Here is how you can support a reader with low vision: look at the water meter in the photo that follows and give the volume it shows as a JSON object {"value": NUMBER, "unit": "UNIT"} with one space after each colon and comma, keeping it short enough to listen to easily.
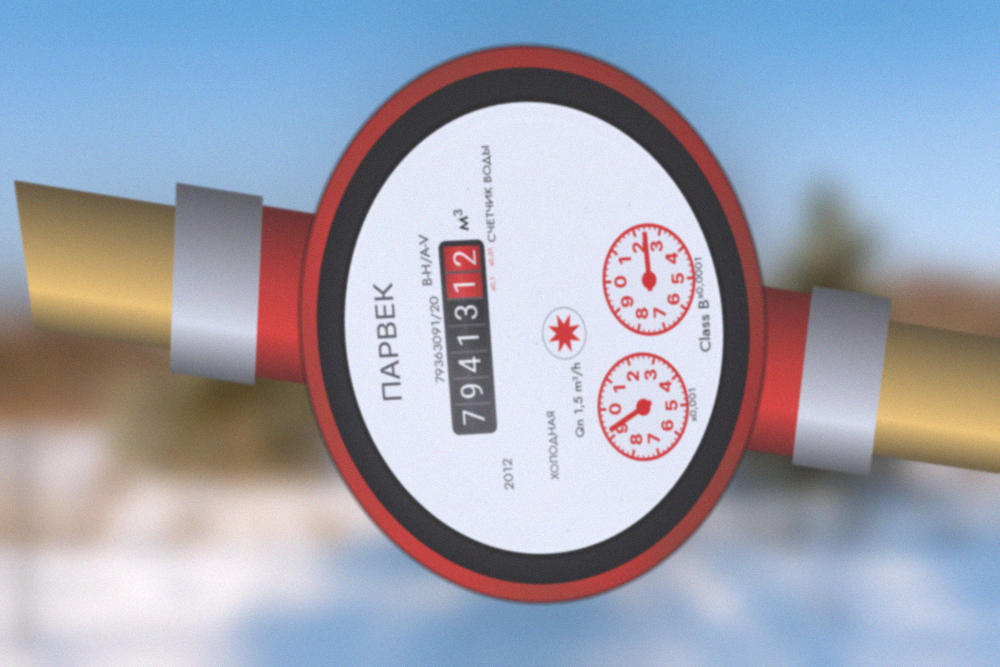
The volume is {"value": 79413.1192, "unit": "m³"}
